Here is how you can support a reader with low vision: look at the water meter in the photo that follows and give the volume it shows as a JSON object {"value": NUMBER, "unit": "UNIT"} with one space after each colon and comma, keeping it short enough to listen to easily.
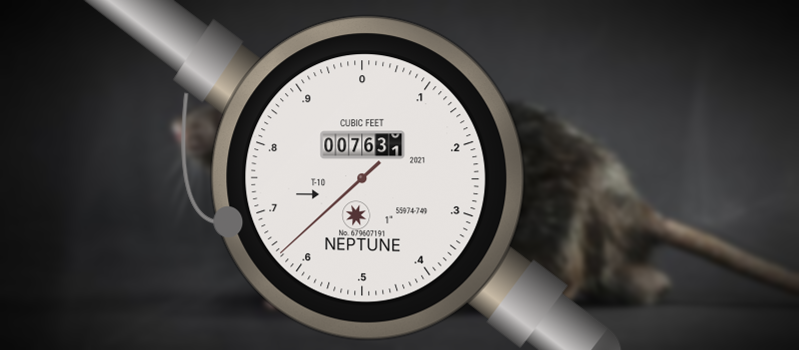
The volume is {"value": 7630.63, "unit": "ft³"}
